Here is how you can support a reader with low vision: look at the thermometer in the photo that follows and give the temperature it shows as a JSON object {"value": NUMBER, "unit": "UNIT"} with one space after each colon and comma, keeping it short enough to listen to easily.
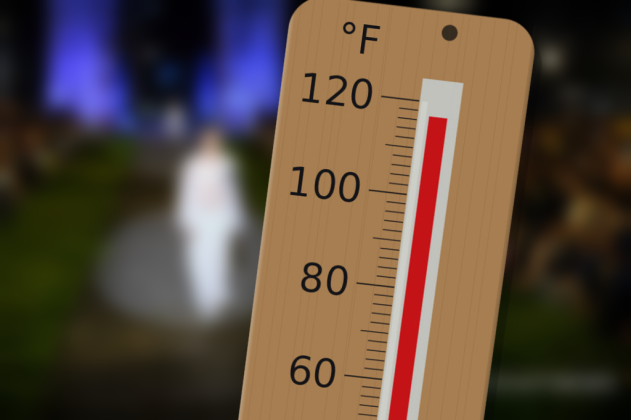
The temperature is {"value": 117, "unit": "°F"}
